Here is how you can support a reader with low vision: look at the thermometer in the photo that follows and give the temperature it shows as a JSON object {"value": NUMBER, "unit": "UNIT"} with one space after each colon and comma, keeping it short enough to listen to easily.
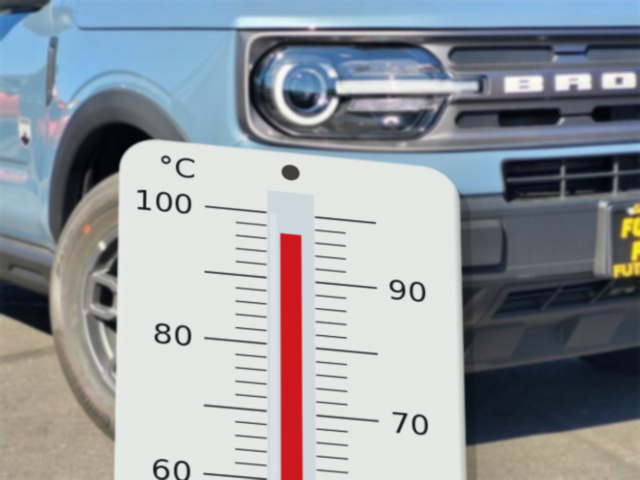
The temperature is {"value": 97, "unit": "°C"}
